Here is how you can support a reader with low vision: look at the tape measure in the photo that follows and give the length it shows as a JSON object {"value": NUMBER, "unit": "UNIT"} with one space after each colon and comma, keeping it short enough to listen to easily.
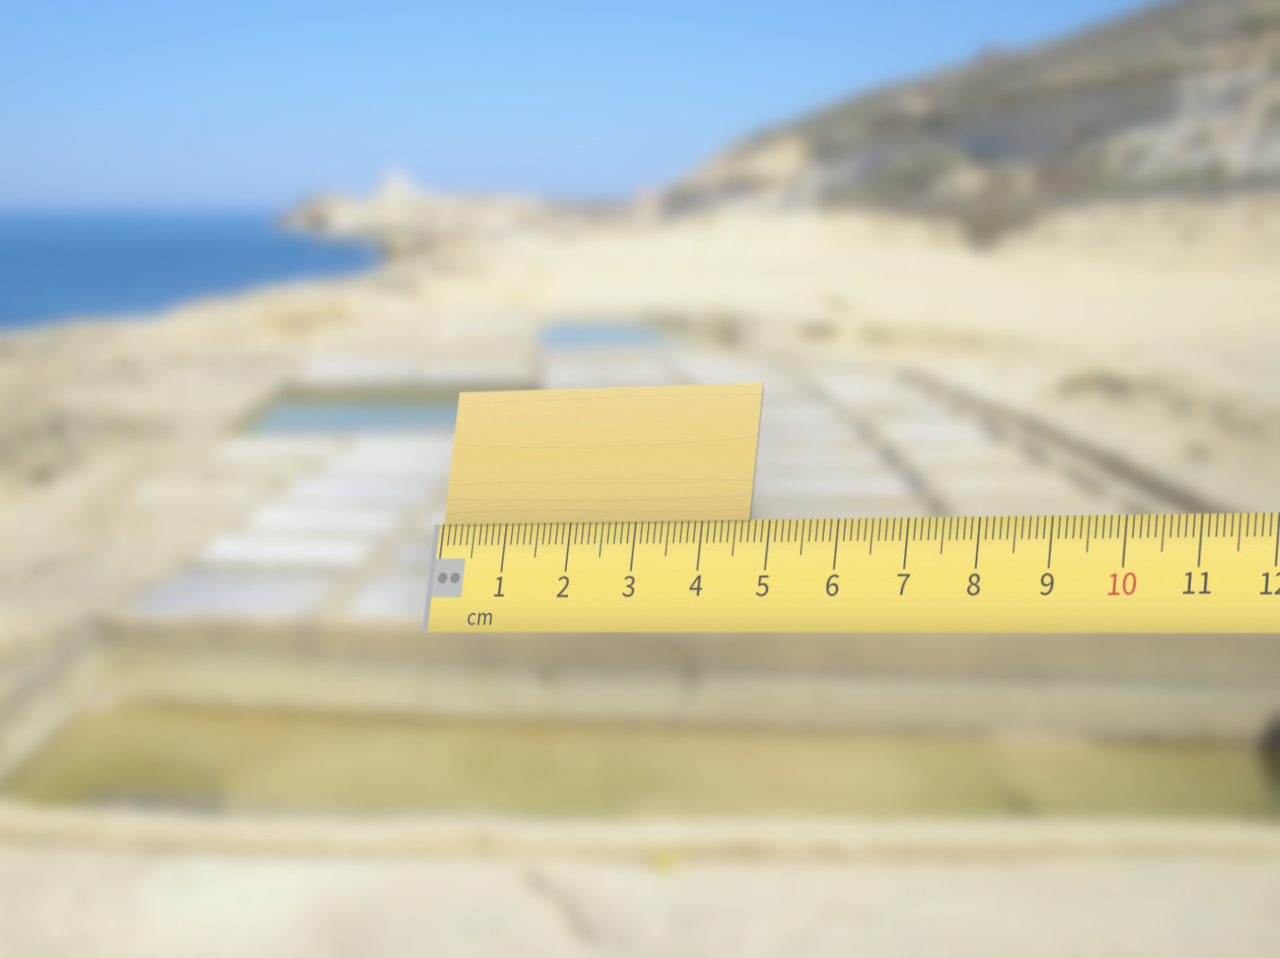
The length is {"value": 4.7, "unit": "cm"}
